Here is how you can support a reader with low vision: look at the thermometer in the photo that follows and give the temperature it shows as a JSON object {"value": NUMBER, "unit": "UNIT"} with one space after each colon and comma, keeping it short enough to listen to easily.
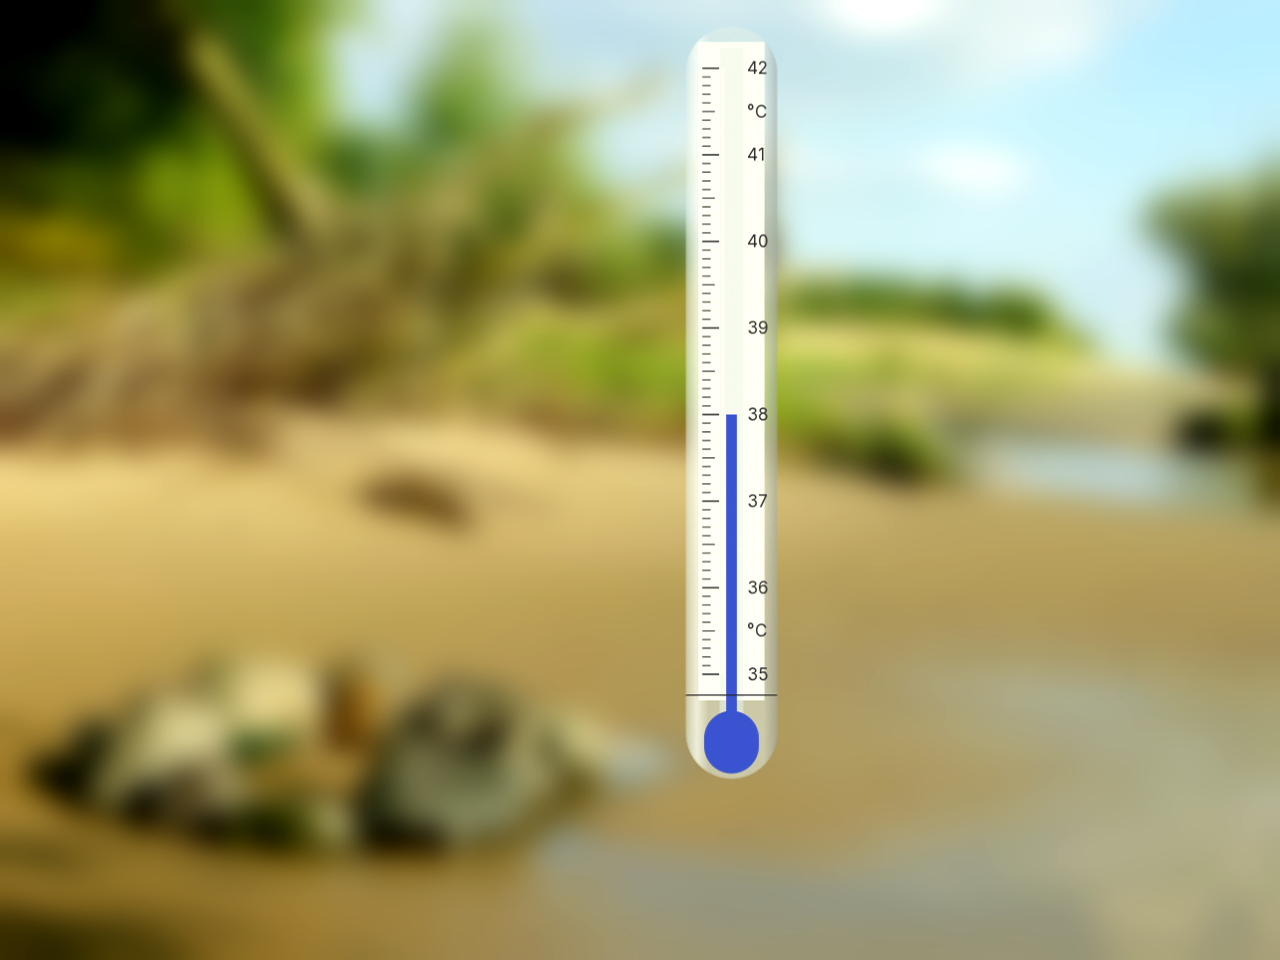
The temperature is {"value": 38, "unit": "°C"}
